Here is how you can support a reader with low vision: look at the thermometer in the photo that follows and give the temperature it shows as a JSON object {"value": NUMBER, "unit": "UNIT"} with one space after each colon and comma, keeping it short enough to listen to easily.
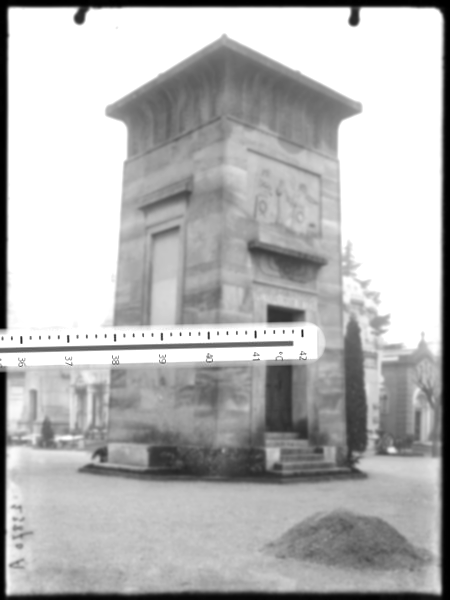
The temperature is {"value": 41.8, "unit": "°C"}
